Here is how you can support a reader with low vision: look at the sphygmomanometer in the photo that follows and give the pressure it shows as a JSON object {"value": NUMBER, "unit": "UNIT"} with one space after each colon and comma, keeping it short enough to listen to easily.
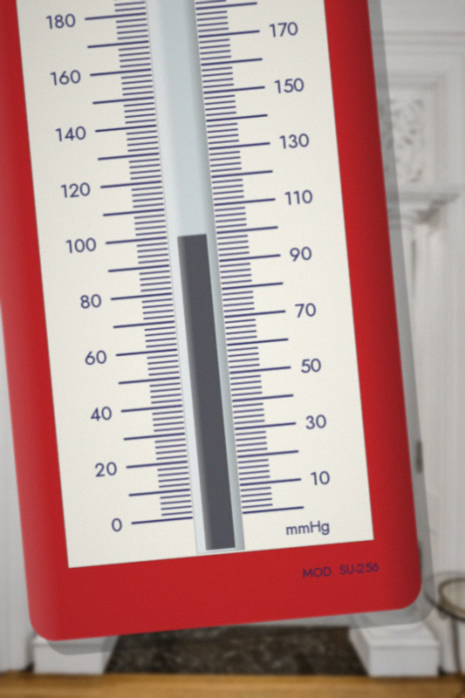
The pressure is {"value": 100, "unit": "mmHg"}
